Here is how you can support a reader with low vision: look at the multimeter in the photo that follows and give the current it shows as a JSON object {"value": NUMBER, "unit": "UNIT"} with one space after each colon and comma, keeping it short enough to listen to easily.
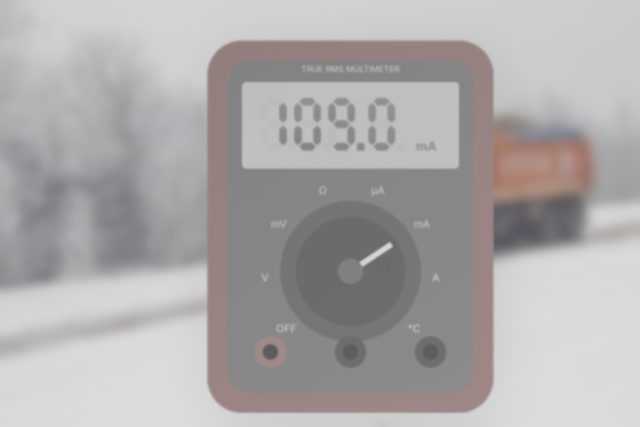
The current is {"value": 109.0, "unit": "mA"}
